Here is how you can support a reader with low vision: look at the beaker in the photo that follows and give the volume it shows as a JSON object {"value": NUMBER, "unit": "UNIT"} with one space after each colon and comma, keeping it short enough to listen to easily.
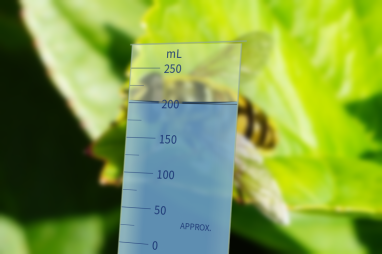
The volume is {"value": 200, "unit": "mL"}
